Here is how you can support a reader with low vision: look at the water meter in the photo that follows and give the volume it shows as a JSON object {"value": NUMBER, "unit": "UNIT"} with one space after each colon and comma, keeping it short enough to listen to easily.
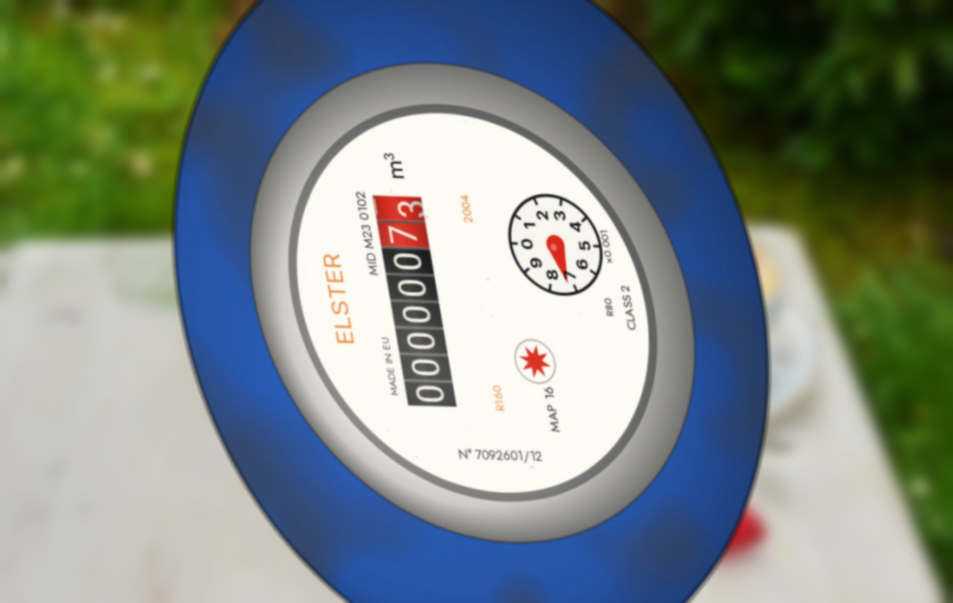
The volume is {"value": 0.727, "unit": "m³"}
